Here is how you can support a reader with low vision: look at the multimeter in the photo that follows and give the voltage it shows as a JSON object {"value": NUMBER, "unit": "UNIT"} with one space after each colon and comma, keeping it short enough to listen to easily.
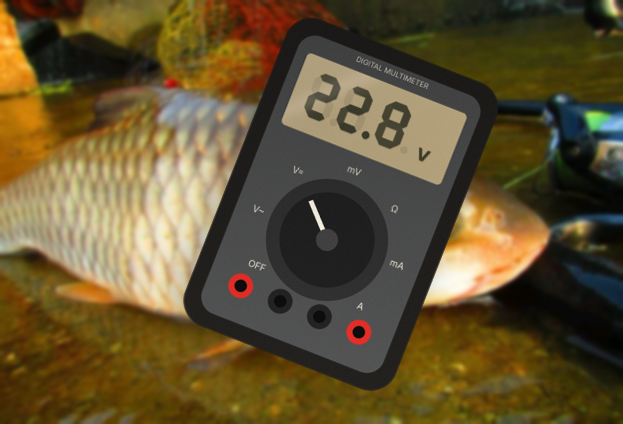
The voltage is {"value": 22.8, "unit": "V"}
